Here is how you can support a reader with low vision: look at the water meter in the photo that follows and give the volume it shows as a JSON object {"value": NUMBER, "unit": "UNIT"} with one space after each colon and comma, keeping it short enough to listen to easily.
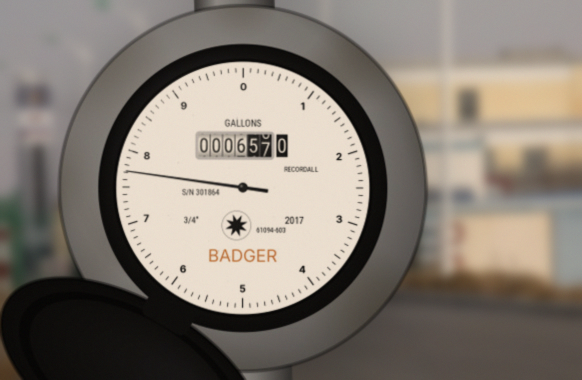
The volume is {"value": 6567.7, "unit": "gal"}
